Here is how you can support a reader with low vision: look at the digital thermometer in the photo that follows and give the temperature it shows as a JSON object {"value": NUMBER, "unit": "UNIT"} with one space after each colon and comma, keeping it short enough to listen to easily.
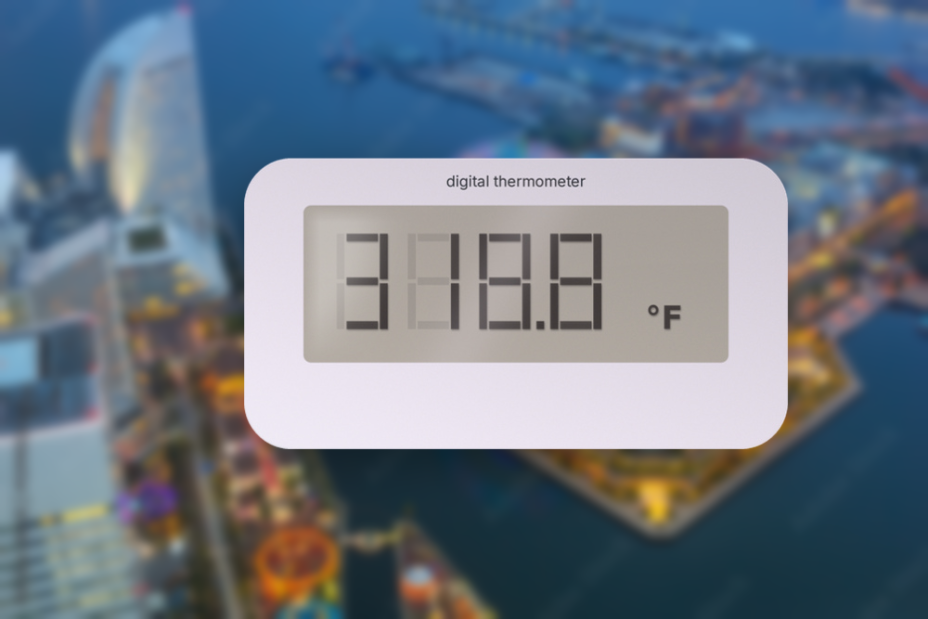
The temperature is {"value": 318.8, "unit": "°F"}
